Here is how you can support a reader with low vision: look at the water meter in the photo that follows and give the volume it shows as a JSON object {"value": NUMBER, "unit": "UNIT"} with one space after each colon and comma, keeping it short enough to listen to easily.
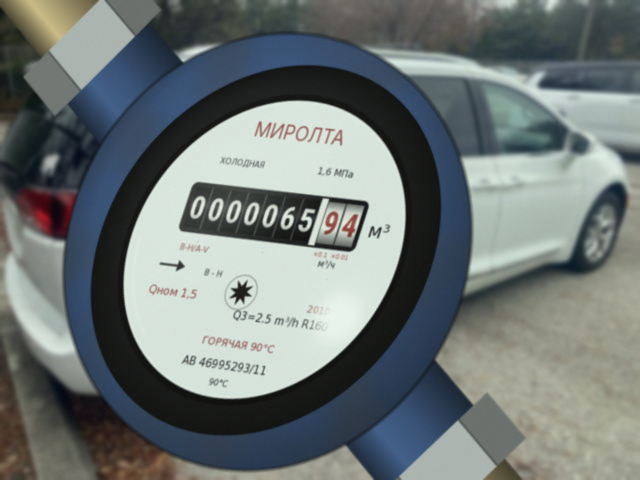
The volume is {"value": 65.94, "unit": "m³"}
